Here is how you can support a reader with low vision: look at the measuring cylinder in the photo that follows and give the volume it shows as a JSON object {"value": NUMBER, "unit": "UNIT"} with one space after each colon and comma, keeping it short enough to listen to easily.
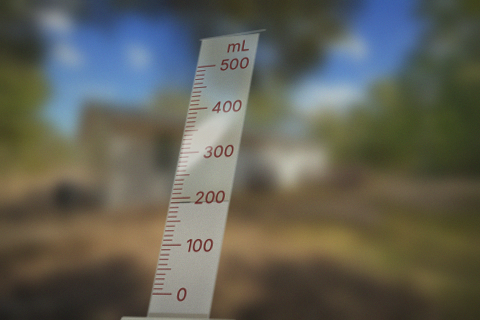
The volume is {"value": 190, "unit": "mL"}
